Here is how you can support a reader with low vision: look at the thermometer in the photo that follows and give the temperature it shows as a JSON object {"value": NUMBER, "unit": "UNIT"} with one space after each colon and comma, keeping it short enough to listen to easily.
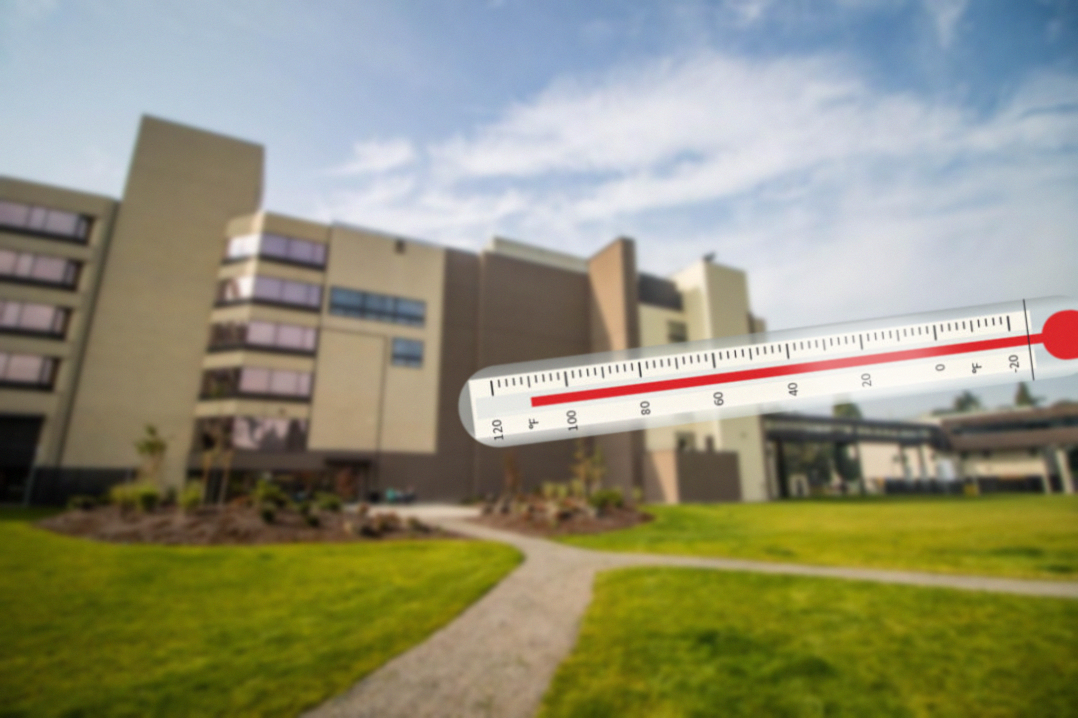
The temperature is {"value": 110, "unit": "°F"}
